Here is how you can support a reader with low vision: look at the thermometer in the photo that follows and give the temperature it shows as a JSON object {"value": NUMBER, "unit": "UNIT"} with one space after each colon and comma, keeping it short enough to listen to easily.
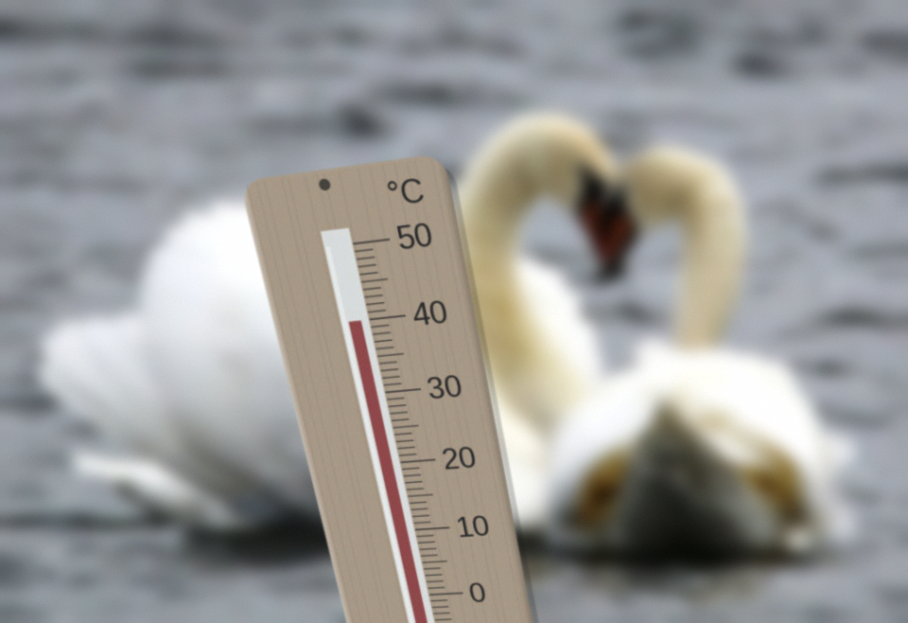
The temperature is {"value": 40, "unit": "°C"}
